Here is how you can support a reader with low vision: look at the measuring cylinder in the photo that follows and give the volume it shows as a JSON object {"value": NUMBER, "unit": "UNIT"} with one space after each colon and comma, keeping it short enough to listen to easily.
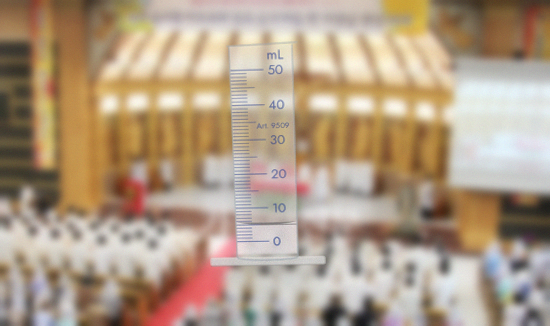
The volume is {"value": 5, "unit": "mL"}
